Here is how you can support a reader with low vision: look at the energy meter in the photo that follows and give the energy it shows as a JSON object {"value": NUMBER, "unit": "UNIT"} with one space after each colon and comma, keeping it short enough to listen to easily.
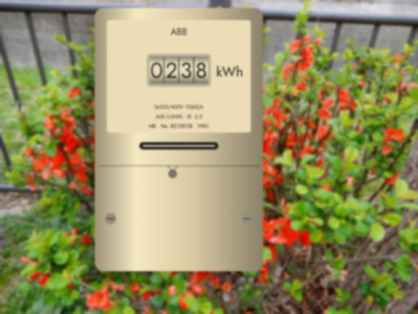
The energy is {"value": 238, "unit": "kWh"}
